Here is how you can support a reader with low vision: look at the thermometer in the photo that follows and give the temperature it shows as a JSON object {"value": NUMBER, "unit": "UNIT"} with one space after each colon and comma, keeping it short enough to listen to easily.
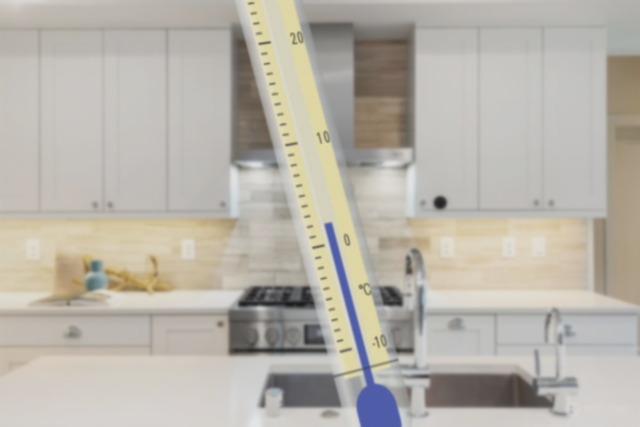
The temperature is {"value": 2, "unit": "°C"}
